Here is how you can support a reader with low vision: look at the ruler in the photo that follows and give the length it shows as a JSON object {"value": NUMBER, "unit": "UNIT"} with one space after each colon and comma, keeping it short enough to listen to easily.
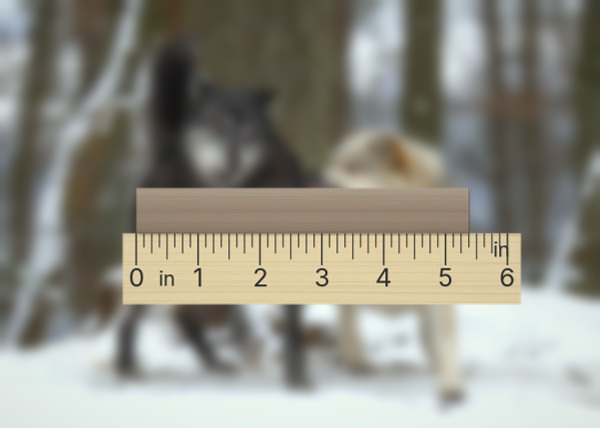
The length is {"value": 5.375, "unit": "in"}
